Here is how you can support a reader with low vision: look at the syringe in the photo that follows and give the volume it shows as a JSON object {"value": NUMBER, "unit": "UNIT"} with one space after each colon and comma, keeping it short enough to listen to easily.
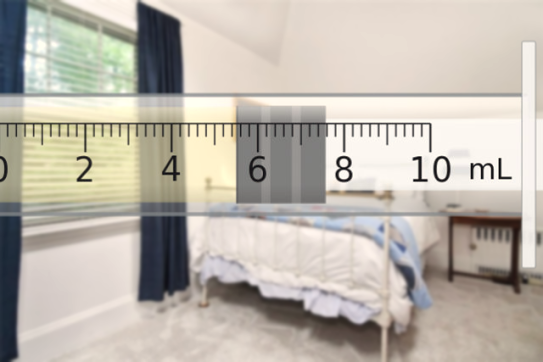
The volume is {"value": 5.5, "unit": "mL"}
